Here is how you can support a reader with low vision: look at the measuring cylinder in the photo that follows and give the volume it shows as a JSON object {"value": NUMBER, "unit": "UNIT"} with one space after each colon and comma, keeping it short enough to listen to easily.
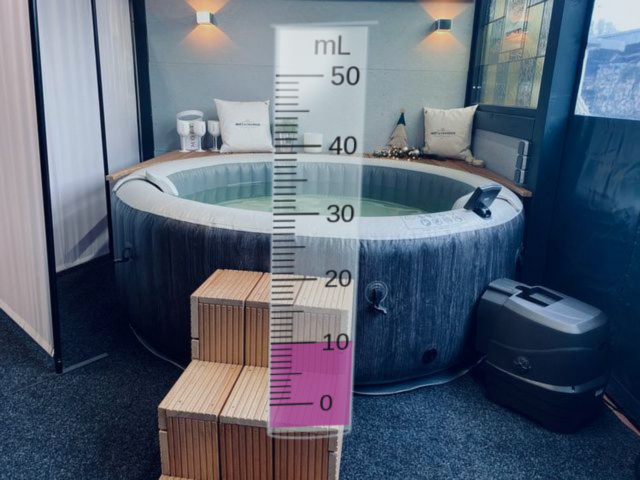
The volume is {"value": 10, "unit": "mL"}
